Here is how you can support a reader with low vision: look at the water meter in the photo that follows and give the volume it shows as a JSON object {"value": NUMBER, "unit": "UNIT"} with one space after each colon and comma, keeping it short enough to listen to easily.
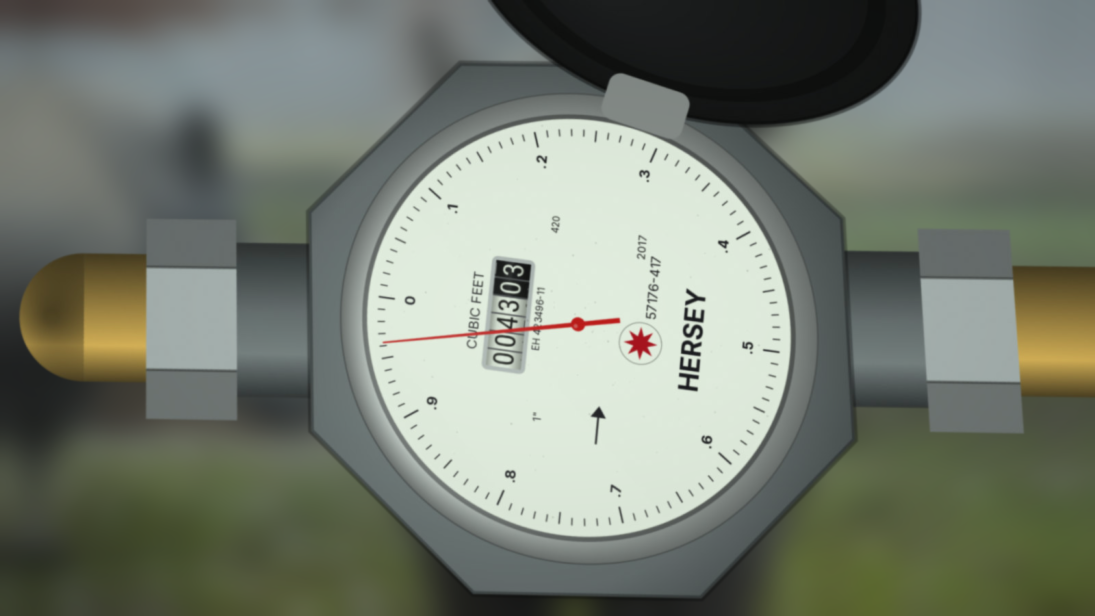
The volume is {"value": 4302.96, "unit": "ft³"}
